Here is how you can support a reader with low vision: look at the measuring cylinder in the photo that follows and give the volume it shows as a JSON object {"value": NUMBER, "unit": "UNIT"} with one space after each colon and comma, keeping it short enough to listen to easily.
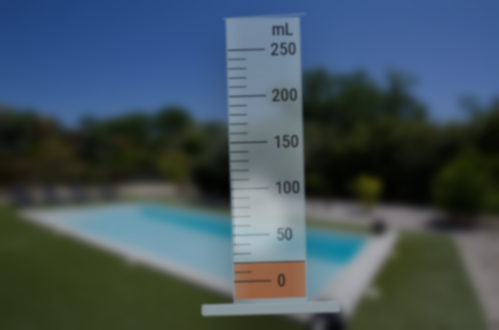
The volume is {"value": 20, "unit": "mL"}
